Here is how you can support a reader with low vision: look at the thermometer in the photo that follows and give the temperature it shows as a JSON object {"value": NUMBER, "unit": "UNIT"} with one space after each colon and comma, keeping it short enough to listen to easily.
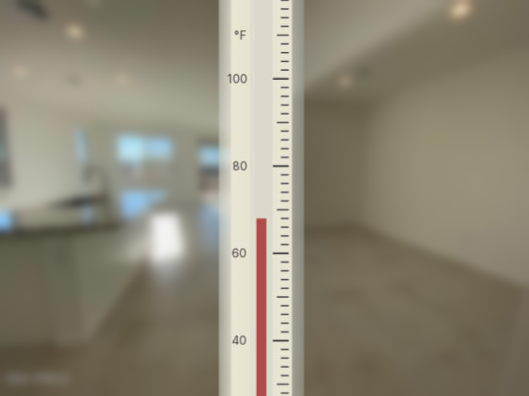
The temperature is {"value": 68, "unit": "°F"}
